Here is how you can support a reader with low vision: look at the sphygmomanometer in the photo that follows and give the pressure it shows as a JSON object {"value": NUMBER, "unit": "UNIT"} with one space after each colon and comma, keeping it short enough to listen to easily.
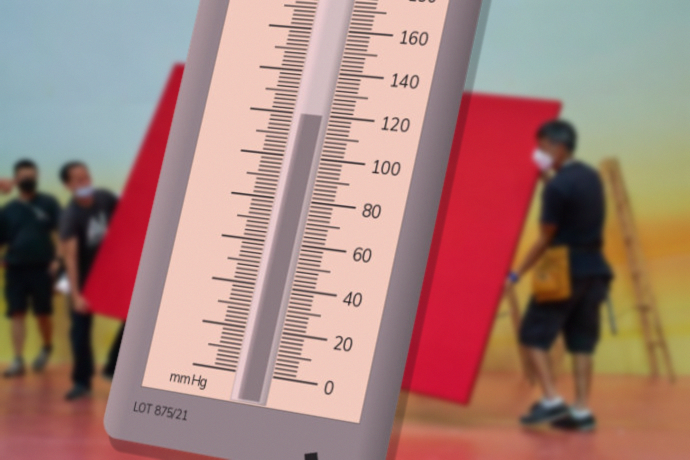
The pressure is {"value": 120, "unit": "mmHg"}
